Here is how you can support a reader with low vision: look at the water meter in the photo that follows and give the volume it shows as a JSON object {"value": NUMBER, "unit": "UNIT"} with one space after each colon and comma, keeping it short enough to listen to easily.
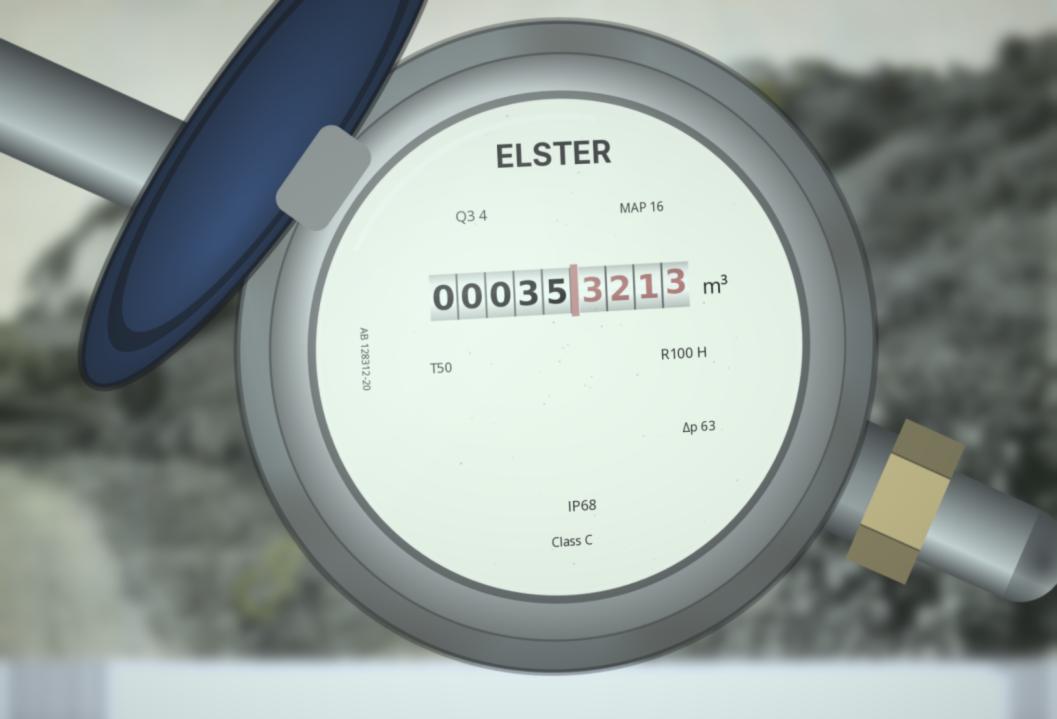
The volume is {"value": 35.3213, "unit": "m³"}
